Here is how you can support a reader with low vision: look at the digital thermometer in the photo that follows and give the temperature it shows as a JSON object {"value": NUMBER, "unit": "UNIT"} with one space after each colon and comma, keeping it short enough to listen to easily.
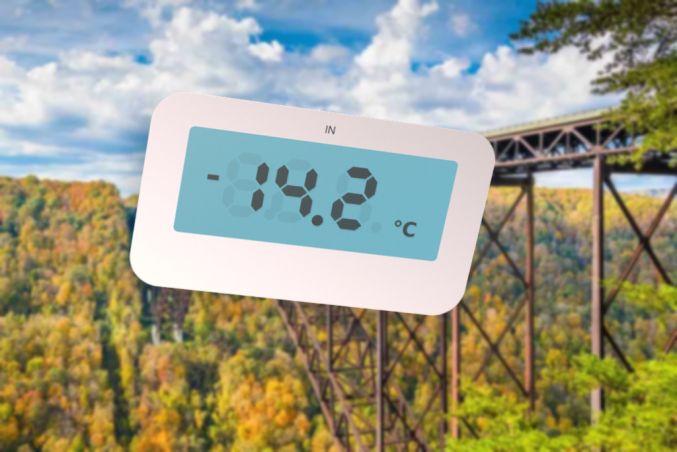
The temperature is {"value": -14.2, "unit": "°C"}
